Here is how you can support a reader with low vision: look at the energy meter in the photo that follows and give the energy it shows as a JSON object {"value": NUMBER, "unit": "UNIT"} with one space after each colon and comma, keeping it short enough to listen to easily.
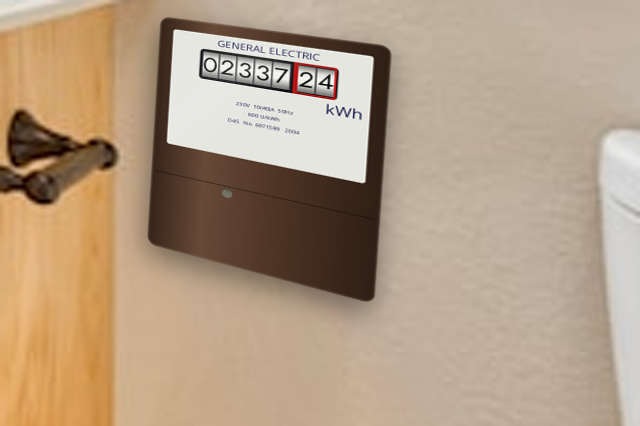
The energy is {"value": 2337.24, "unit": "kWh"}
